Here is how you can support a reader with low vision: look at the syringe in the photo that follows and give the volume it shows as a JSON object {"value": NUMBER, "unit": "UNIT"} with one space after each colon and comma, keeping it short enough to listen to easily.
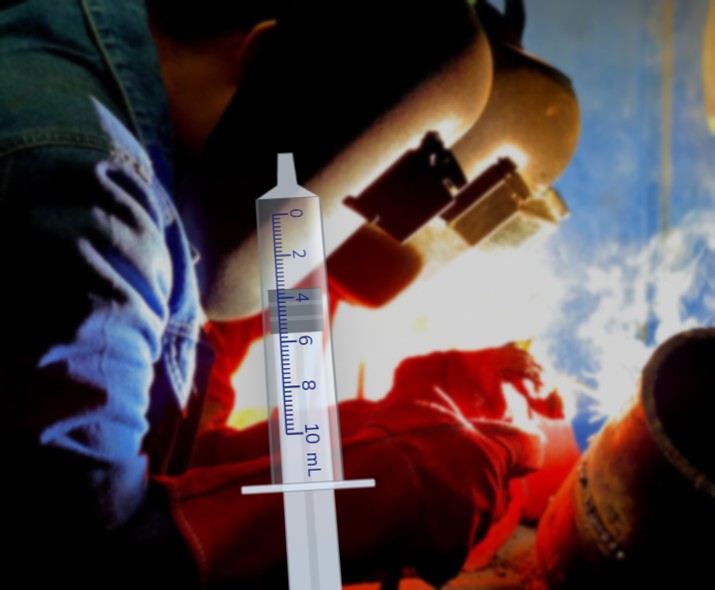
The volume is {"value": 3.6, "unit": "mL"}
